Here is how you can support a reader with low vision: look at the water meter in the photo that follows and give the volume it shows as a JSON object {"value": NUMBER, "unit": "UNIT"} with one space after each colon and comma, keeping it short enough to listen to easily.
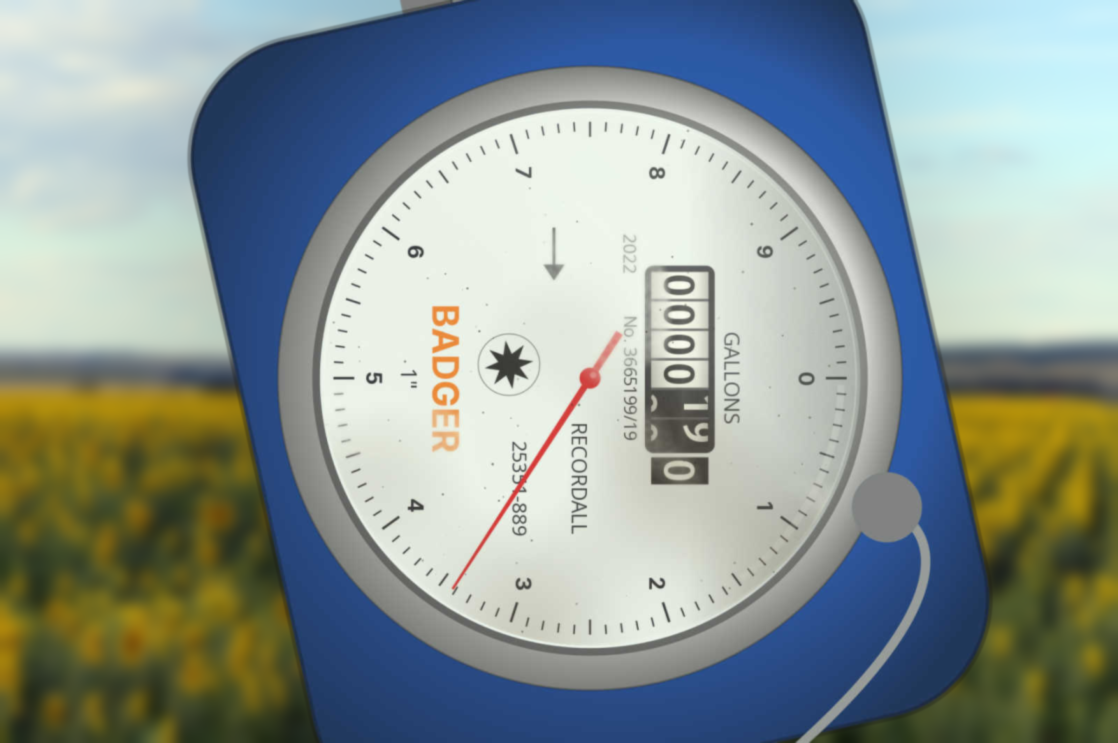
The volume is {"value": 193.4, "unit": "gal"}
